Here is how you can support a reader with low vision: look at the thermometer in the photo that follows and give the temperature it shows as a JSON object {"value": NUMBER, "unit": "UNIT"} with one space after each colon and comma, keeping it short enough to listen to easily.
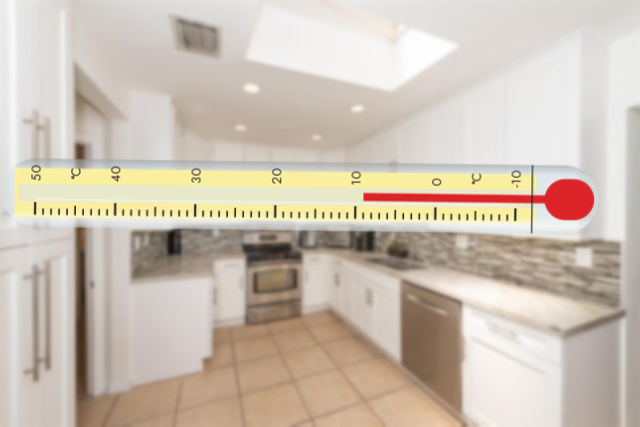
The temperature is {"value": 9, "unit": "°C"}
